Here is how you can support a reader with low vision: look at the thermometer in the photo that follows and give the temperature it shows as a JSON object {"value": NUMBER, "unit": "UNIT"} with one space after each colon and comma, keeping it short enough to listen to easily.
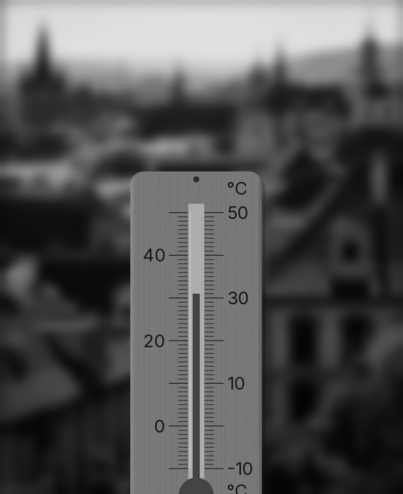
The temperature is {"value": 31, "unit": "°C"}
